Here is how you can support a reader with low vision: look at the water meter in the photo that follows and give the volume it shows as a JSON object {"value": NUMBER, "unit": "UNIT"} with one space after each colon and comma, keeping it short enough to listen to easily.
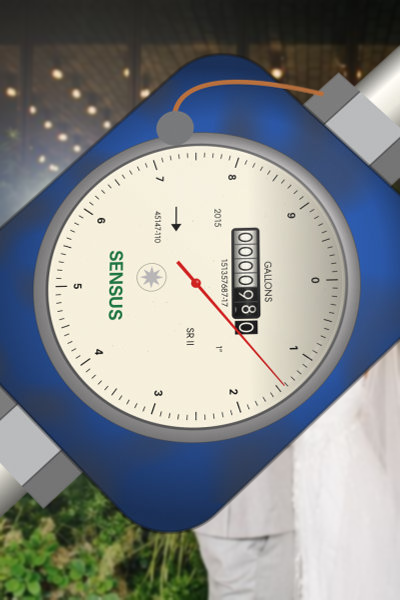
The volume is {"value": 981.4, "unit": "gal"}
